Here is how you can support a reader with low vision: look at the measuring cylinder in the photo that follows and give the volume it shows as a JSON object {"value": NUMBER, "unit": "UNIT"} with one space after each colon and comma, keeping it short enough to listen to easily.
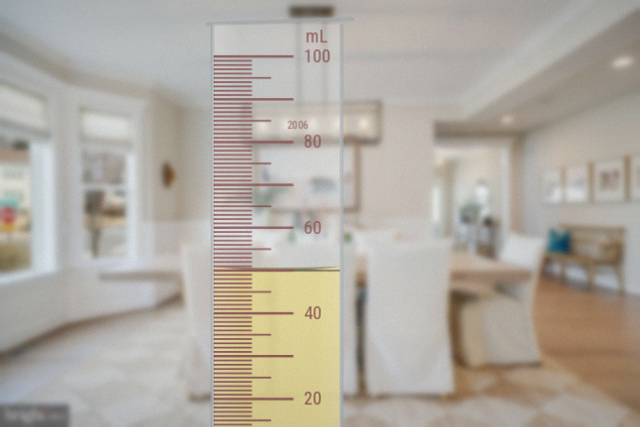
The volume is {"value": 50, "unit": "mL"}
